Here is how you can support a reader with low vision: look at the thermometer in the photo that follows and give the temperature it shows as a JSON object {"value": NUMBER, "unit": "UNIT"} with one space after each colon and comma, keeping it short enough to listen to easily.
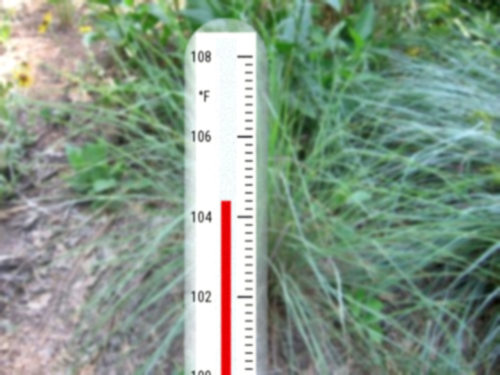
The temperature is {"value": 104.4, "unit": "°F"}
